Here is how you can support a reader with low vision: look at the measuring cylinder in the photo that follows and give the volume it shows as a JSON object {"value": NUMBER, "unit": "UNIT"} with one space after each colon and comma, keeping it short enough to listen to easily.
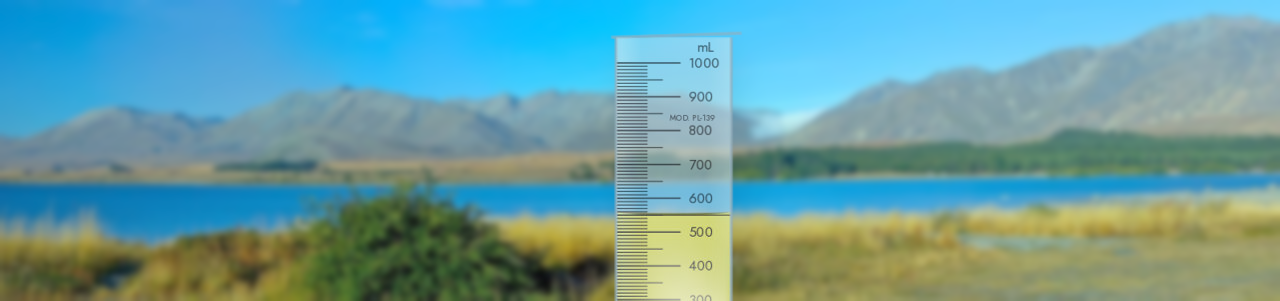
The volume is {"value": 550, "unit": "mL"}
